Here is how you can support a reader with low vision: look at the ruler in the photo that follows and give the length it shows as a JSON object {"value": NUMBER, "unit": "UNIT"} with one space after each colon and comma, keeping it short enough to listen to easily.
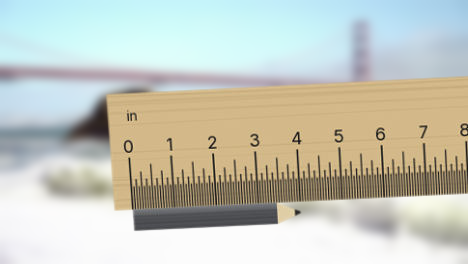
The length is {"value": 4, "unit": "in"}
